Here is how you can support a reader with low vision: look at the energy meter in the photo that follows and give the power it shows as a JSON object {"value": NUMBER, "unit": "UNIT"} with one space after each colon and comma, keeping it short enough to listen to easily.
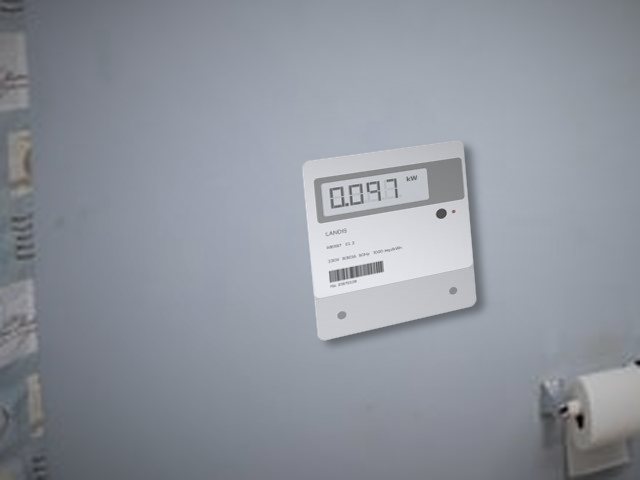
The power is {"value": 0.097, "unit": "kW"}
